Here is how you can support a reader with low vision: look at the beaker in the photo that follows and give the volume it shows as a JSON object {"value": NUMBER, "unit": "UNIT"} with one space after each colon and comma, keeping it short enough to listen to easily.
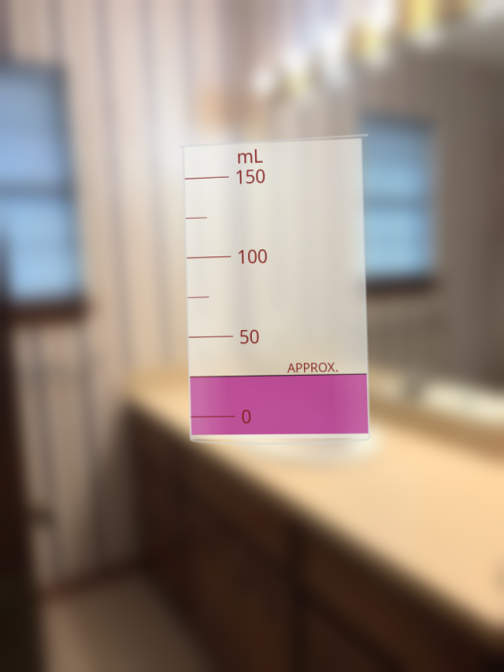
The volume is {"value": 25, "unit": "mL"}
